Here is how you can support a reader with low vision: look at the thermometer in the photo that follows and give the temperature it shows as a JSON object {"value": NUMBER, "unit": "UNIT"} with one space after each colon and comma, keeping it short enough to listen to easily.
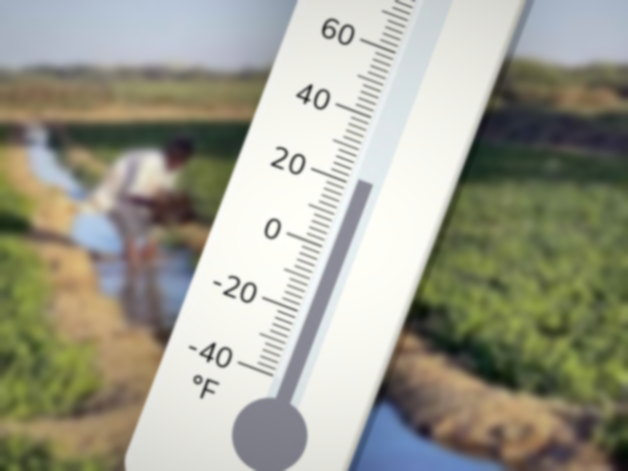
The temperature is {"value": 22, "unit": "°F"}
